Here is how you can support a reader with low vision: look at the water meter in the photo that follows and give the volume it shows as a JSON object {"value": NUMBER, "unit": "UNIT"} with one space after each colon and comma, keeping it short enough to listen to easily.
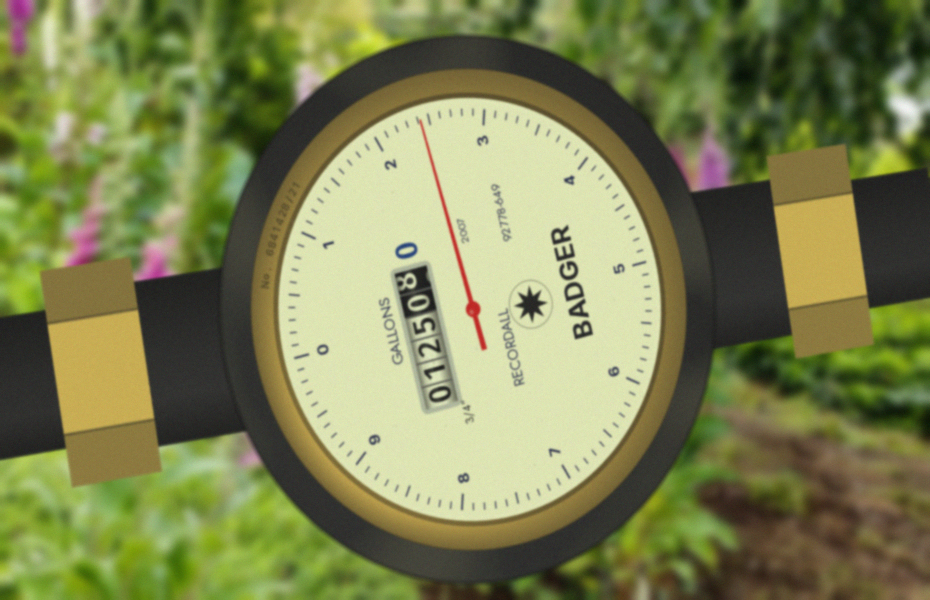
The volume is {"value": 125082.4, "unit": "gal"}
